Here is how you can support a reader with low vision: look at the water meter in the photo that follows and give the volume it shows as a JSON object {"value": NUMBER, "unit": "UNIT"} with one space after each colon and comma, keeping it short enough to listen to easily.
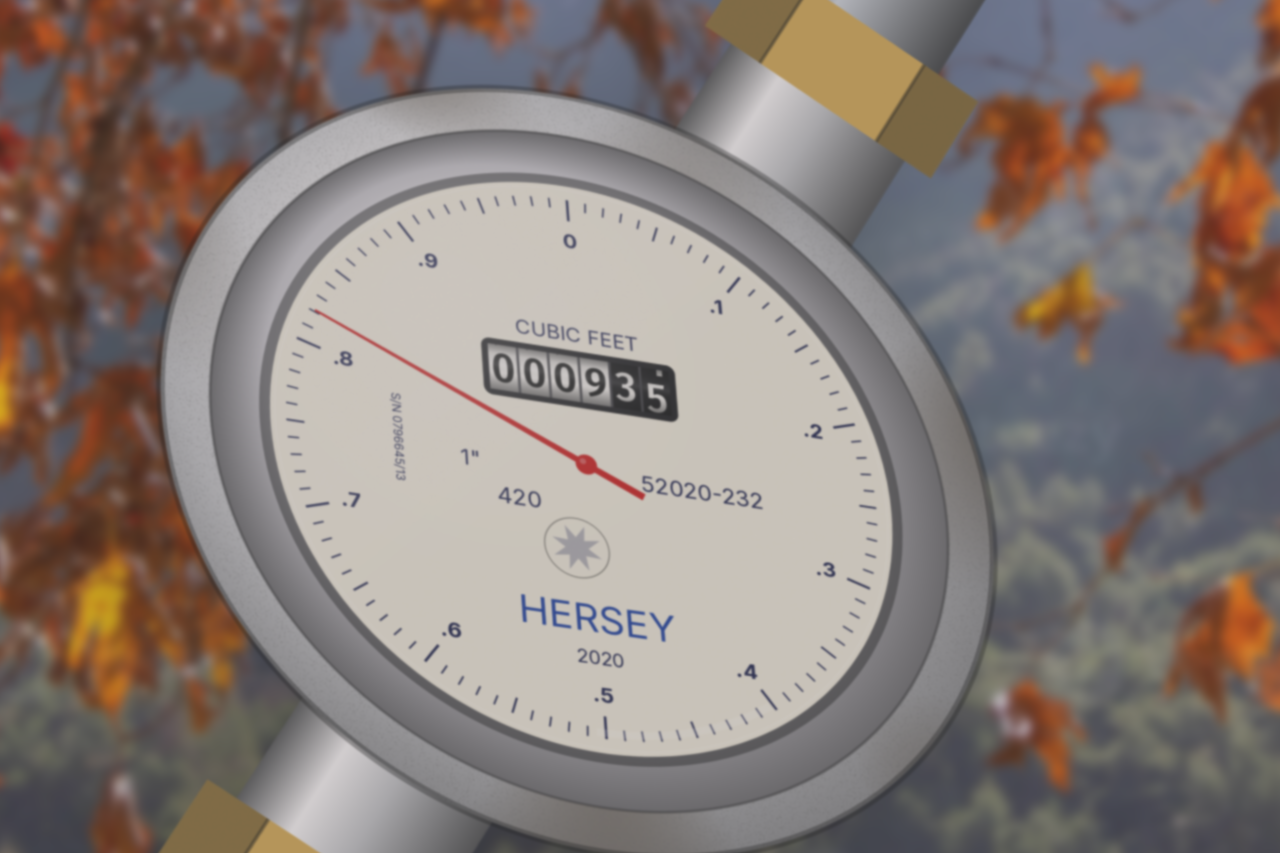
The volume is {"value": 934.82, "unit": "ft³"}
